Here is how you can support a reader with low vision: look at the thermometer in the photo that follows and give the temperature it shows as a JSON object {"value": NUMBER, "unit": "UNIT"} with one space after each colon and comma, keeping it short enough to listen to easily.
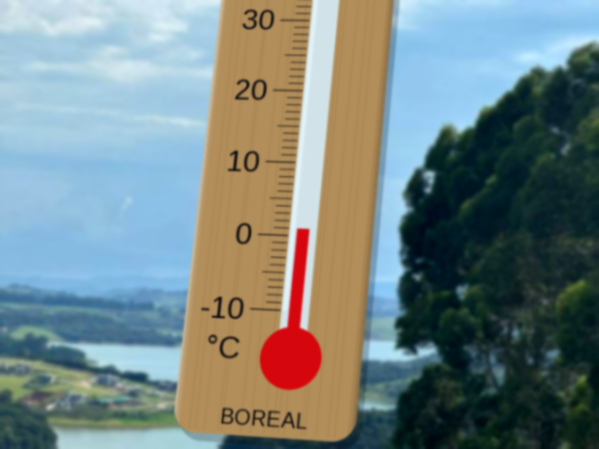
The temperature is {"value": 1, "unit": "°C"}
